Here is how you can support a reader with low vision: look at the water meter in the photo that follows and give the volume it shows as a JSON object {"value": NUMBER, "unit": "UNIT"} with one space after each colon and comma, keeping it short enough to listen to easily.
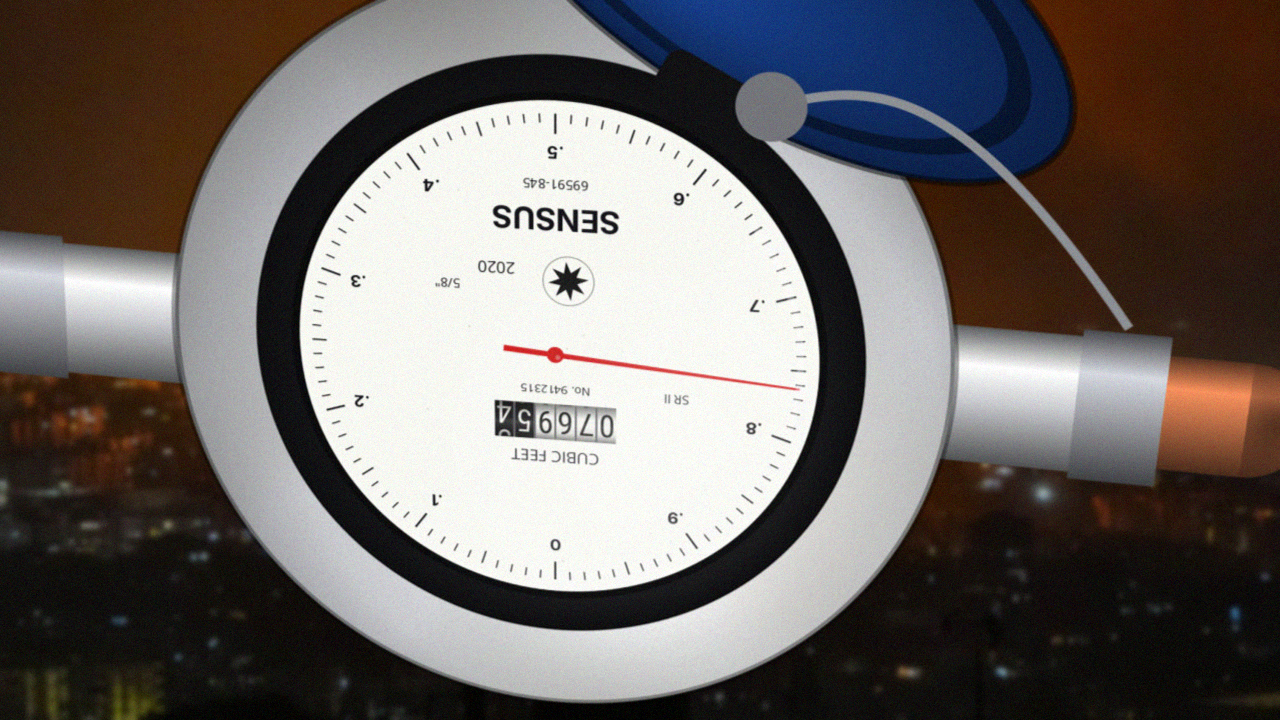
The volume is {"value": 76953.76, "unit": "ft³"}
